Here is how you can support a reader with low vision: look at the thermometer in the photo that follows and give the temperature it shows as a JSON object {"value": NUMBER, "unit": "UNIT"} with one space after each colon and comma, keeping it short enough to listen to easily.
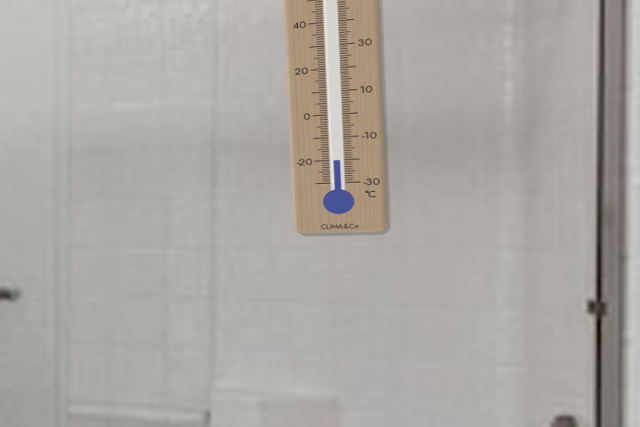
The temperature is {"value": -20, "unit": "°C"}
